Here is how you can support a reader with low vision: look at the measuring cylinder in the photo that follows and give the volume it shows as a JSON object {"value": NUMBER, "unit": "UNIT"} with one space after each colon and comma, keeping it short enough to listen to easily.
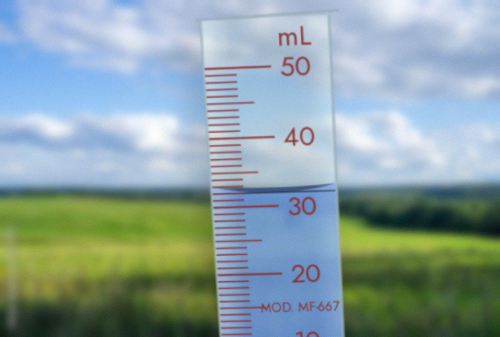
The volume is {"value": 32, "unit": "mL"}
